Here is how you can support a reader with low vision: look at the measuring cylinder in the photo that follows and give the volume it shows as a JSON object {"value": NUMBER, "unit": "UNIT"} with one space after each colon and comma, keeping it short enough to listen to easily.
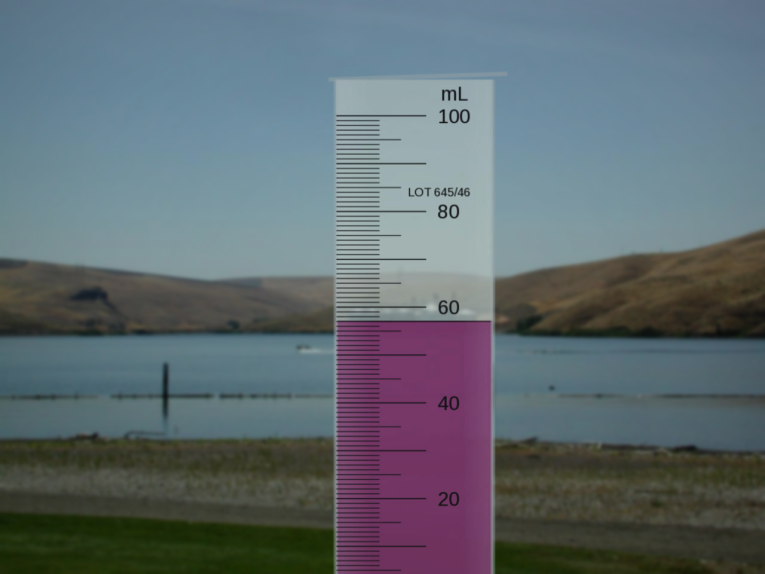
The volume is {"value": 57, "unit": "mL"}
